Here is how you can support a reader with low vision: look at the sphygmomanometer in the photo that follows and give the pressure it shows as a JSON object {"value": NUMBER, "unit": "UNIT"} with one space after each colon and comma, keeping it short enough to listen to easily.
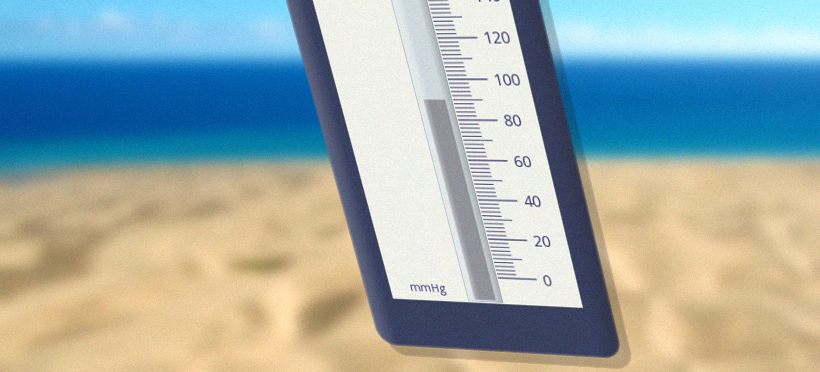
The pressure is {"value": 90, "unit": "mmHg"}
